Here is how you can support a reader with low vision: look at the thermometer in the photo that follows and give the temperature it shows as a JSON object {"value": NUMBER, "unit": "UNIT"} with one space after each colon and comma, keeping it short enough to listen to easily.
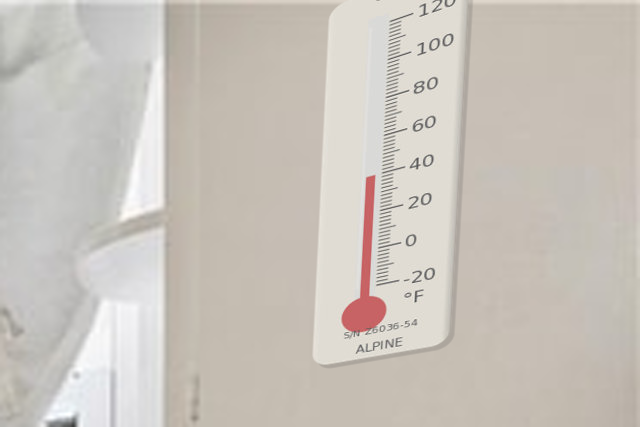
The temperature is {"value": 40, "unit": "°F"}
